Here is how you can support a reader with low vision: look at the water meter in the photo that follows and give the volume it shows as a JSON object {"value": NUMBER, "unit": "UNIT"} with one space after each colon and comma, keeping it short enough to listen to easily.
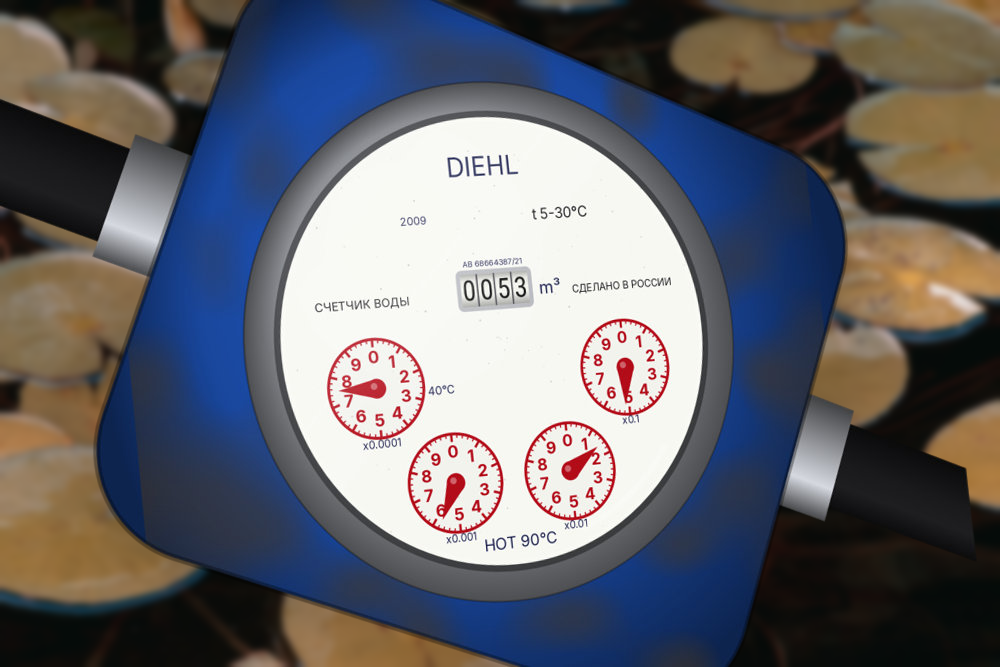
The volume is {"value": 53.5157, "unit": "m³"}
